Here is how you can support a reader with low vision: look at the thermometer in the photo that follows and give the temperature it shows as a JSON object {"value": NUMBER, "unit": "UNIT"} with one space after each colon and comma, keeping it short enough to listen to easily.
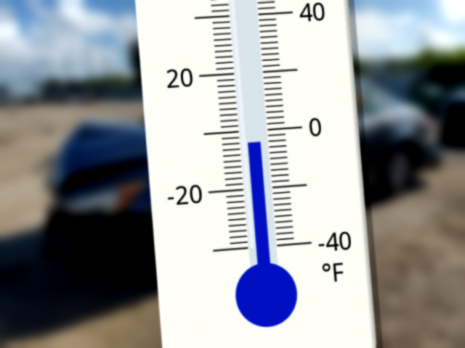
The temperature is {"value": -4, "unit": "°F"}
